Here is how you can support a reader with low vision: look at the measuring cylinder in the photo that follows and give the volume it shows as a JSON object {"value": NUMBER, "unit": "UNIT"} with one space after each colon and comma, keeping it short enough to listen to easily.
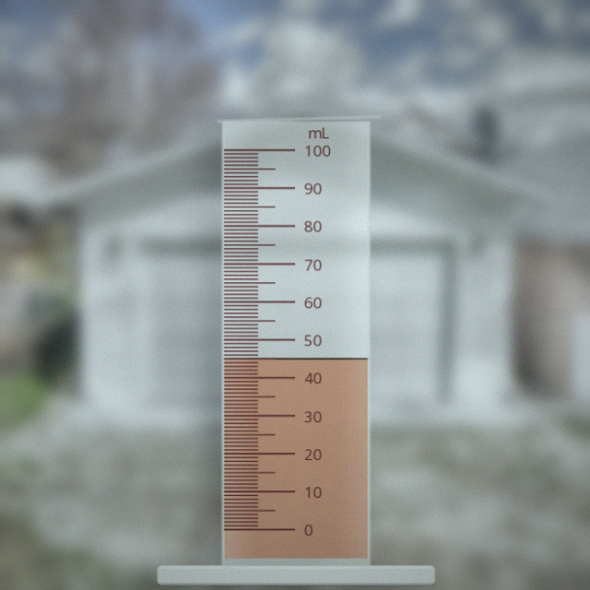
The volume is {"value": 45, "unit": "mL"}
